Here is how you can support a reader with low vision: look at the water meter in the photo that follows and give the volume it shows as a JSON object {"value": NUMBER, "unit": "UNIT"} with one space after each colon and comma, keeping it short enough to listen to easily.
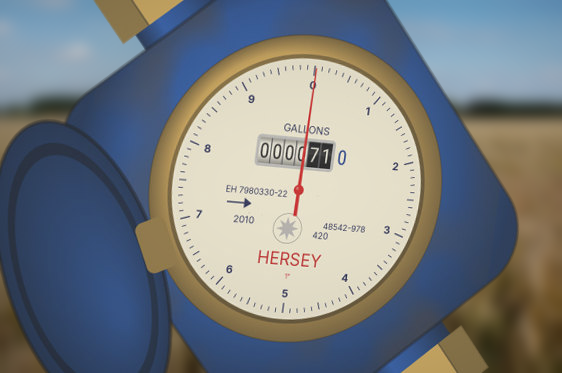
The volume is {"value": 710.0, "unit": "gal"}
